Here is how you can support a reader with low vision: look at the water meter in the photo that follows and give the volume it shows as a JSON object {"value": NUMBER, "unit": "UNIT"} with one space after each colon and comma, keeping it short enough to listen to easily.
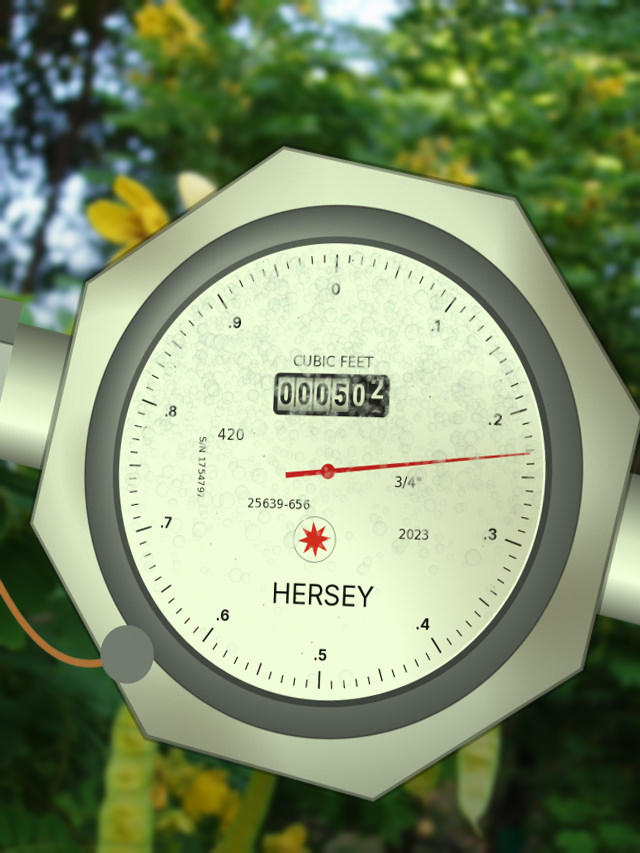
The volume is {"value": 502.23, "unit": "ft³"}
